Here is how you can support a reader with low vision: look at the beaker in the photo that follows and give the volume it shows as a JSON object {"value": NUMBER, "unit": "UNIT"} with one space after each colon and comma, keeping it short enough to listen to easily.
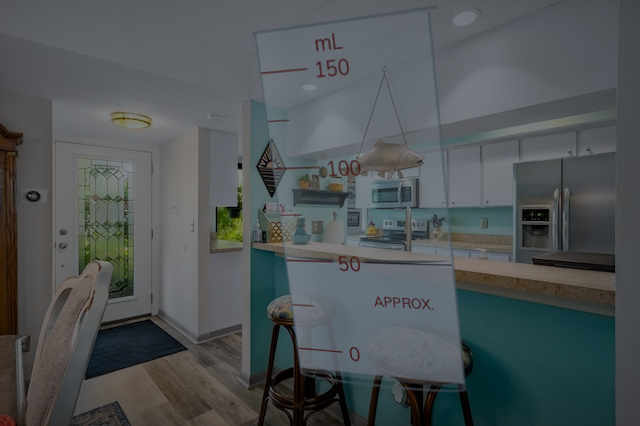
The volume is {"value": 50, "unit": "mL"}
